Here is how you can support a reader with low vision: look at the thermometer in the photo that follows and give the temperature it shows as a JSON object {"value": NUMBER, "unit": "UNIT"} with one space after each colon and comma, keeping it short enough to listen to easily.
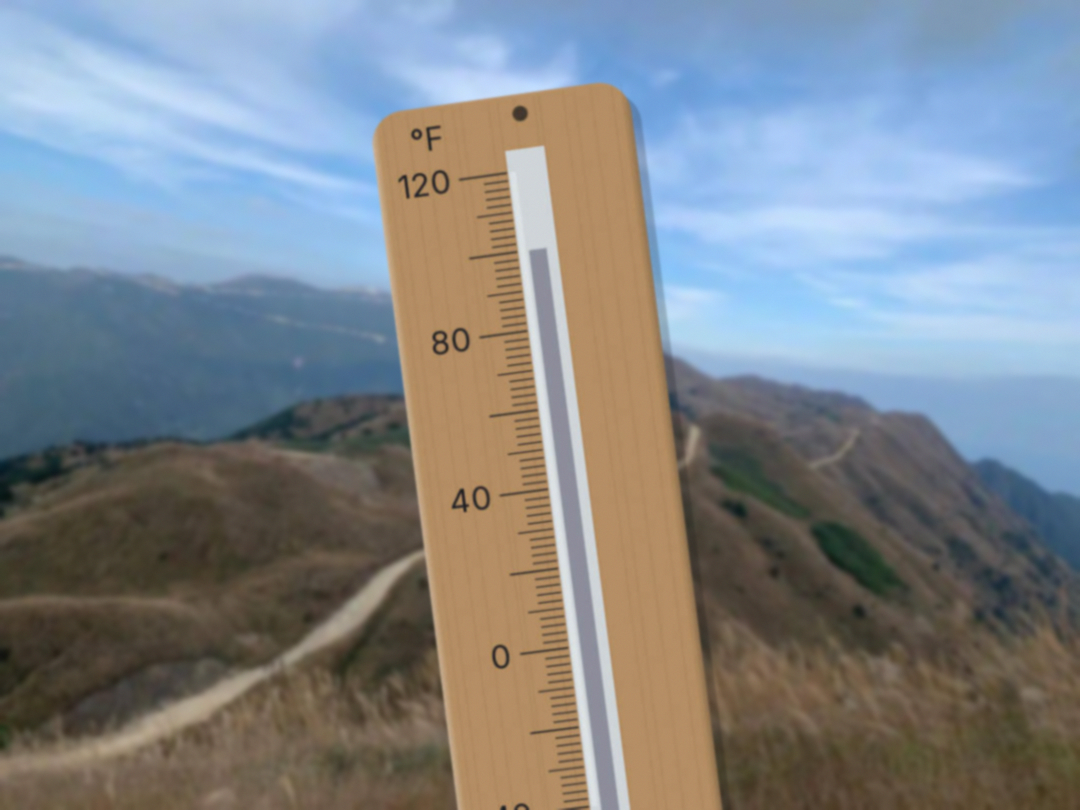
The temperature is {"value": 100, "unit": "°F"}
